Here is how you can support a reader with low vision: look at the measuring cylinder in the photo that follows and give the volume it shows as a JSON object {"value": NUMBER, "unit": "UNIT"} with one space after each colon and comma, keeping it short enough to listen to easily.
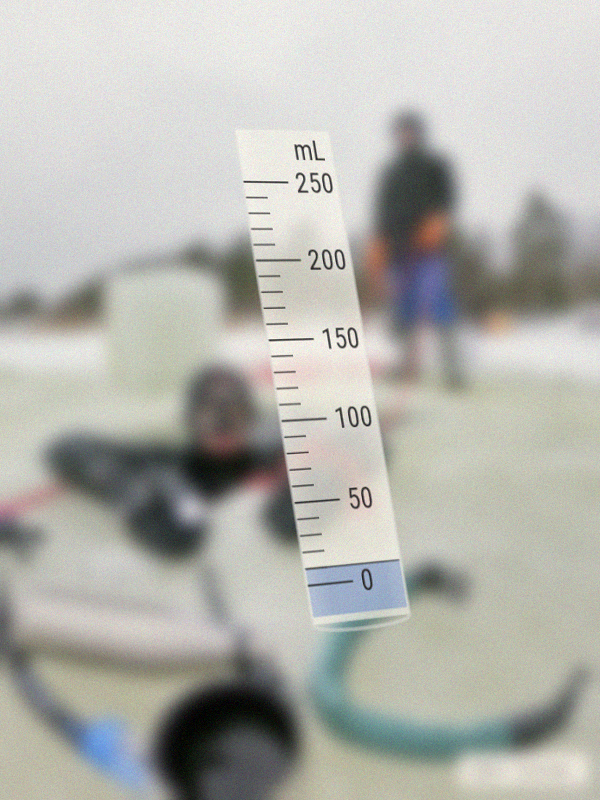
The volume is {"value": 10, "unit": "mL"}
